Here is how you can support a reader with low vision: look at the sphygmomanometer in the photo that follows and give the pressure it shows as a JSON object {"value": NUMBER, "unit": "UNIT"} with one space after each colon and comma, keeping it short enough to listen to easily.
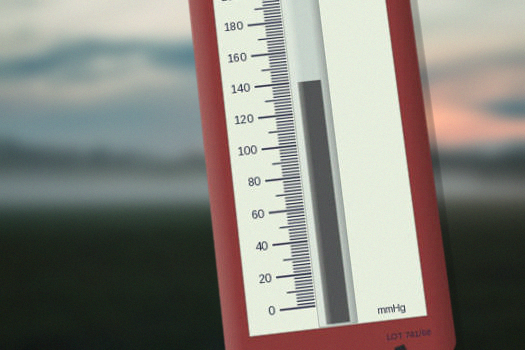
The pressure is {"value": 140, "unit": "mmHg"}
